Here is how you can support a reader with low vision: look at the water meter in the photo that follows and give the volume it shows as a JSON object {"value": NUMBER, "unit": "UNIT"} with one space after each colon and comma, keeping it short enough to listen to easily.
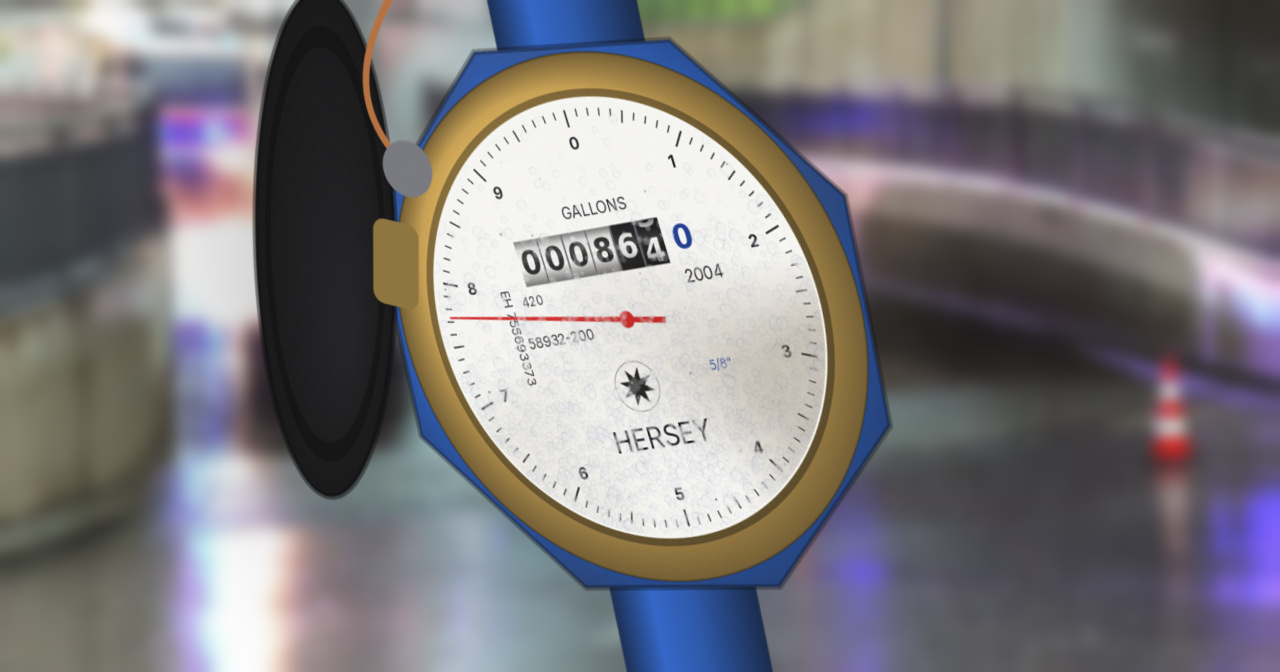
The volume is {"value": 8637.7, "unit": "gal"}
